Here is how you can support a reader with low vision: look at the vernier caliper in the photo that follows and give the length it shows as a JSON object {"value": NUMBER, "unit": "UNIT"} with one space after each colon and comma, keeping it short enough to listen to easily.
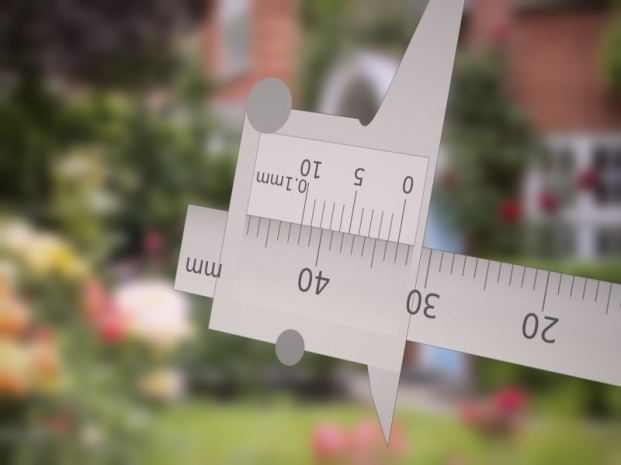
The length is {"value": 33.0, "unit": "mm"}
